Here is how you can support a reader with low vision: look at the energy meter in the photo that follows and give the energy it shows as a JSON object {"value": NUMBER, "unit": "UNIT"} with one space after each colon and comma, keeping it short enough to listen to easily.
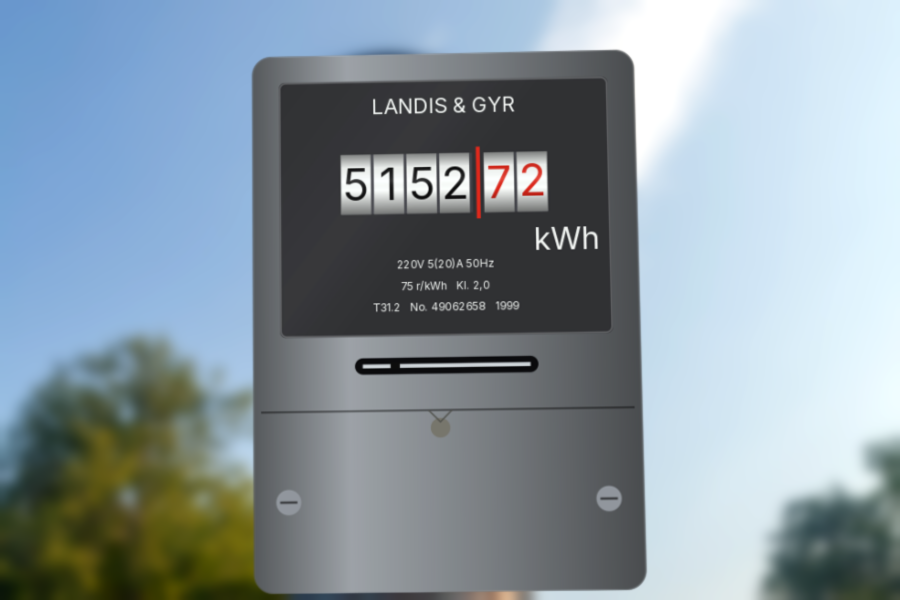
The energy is {"value": 5152.72, "unit": "kWh"}
